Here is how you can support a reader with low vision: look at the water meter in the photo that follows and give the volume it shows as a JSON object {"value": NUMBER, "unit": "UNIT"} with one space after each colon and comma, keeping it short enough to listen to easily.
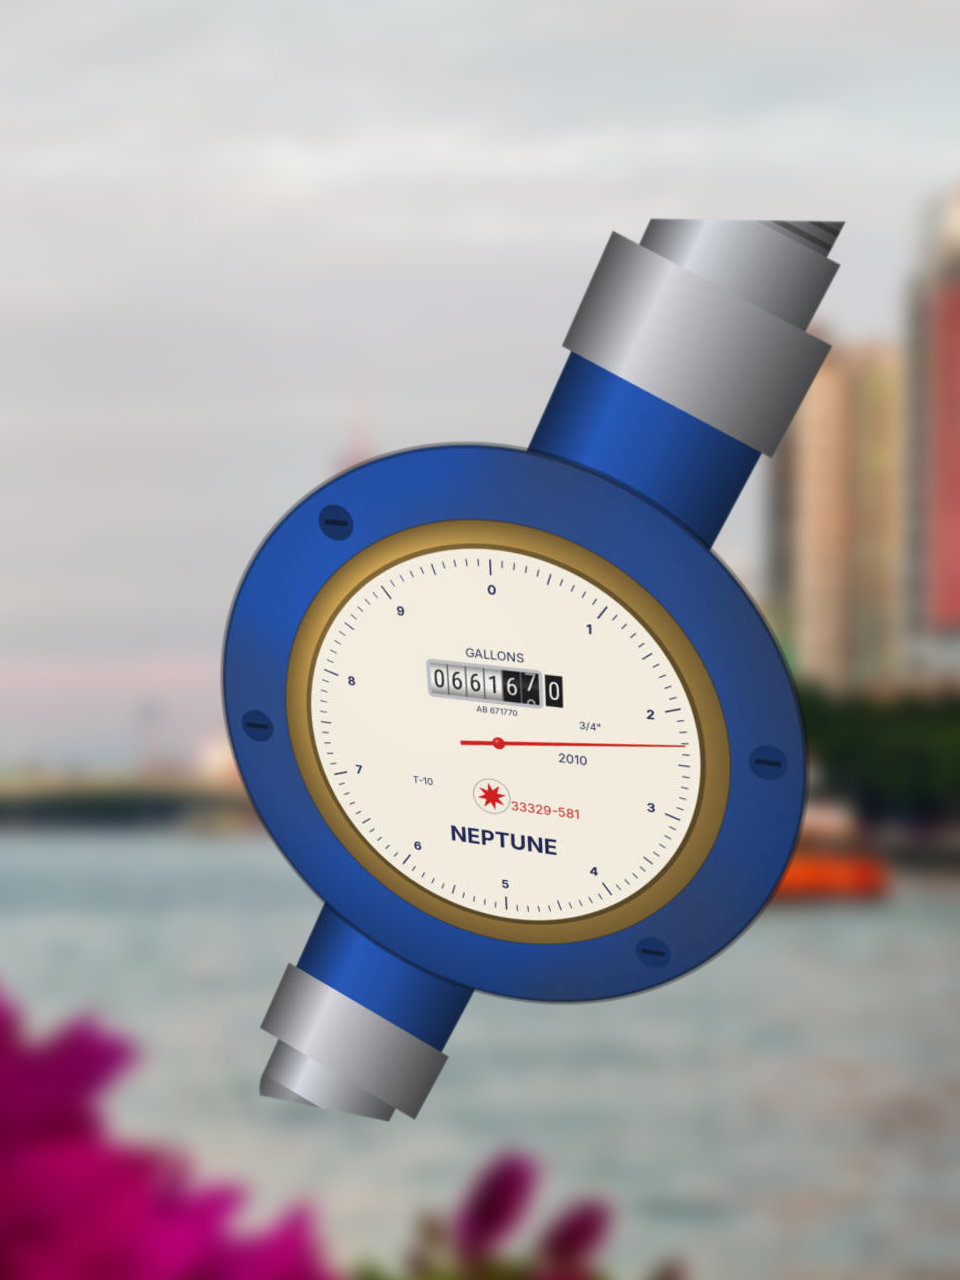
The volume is {"value": 661672.3, "unit": "gal"}
